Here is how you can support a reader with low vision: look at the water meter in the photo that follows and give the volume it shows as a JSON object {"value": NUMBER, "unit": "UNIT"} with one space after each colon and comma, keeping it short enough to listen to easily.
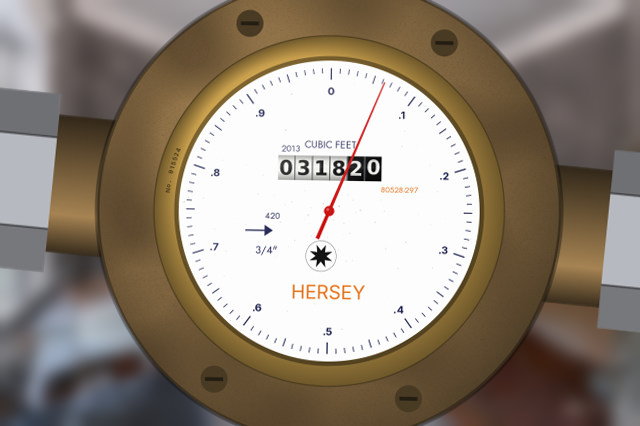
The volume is {"value": 31820.06, "unit": "ft³"}
